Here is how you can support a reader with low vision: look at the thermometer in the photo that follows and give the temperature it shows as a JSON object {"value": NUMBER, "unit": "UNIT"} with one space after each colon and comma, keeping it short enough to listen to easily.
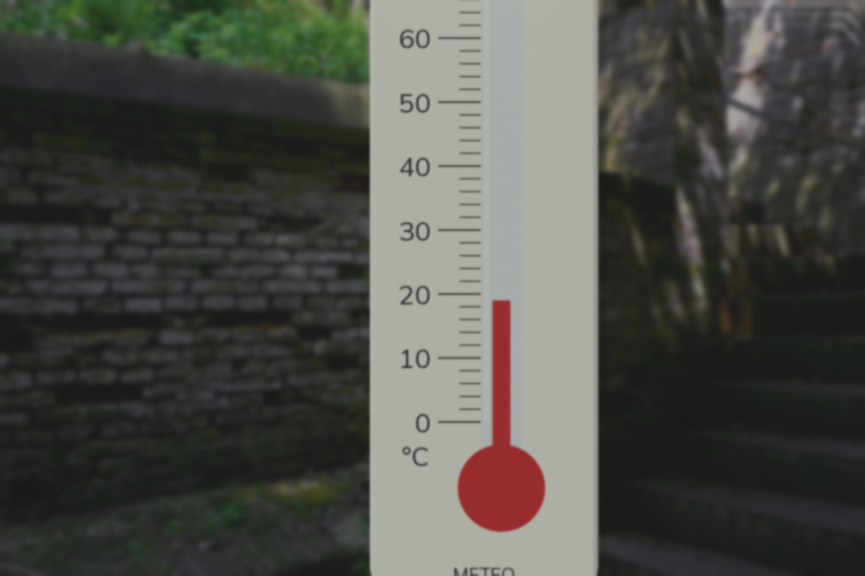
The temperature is {"value": 19, "unit": "°C"}
